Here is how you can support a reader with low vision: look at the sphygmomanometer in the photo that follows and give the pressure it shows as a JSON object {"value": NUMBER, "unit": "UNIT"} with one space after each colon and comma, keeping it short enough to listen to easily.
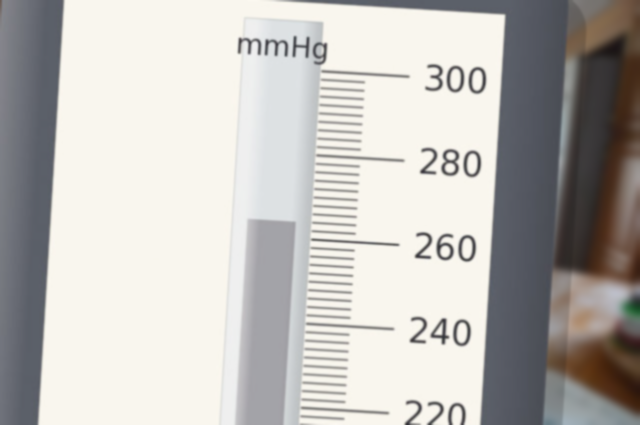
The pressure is {"value": 264, "unit": "mmHg"}
